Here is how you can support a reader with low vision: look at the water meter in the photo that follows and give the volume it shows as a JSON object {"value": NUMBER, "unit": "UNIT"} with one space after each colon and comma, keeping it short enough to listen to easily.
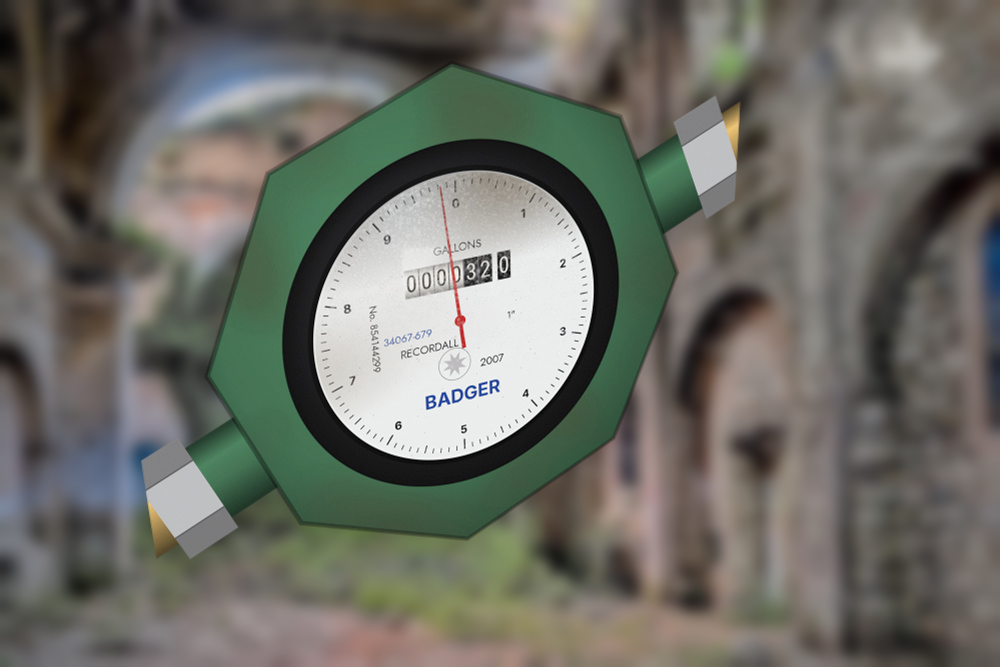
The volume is {"value": 319.8, "unit": "gal"}
